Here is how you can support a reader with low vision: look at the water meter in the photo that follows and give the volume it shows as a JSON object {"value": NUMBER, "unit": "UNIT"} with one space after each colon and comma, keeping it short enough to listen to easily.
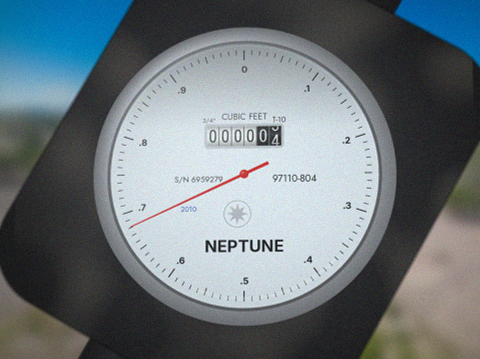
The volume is {"value": 3.68, "unit": "ft³"}
